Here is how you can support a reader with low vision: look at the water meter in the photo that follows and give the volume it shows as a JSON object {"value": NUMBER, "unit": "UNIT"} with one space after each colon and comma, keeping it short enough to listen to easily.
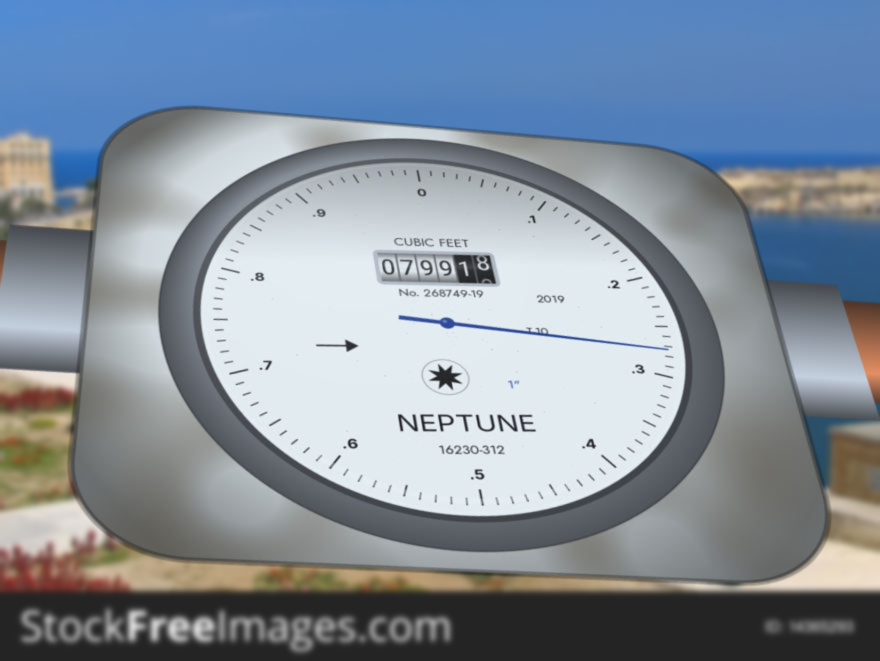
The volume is {"value": 79918.27, "unit": "ft³"}
